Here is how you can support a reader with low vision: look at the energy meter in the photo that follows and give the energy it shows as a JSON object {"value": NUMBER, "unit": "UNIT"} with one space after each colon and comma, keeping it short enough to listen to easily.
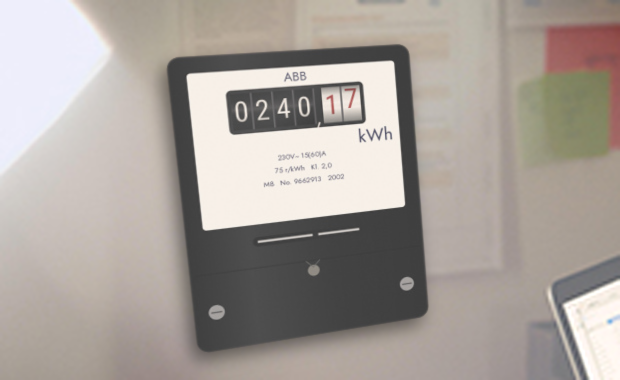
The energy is {"value": 240.17, "unit": "kWh"}
